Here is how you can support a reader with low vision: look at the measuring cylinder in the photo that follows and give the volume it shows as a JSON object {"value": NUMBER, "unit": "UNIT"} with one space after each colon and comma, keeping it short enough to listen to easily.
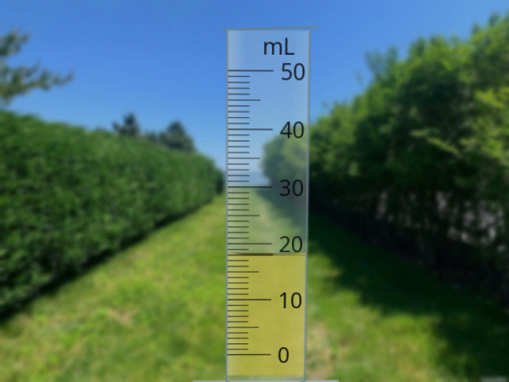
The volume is {"value": 18, "unit": "mL"}
